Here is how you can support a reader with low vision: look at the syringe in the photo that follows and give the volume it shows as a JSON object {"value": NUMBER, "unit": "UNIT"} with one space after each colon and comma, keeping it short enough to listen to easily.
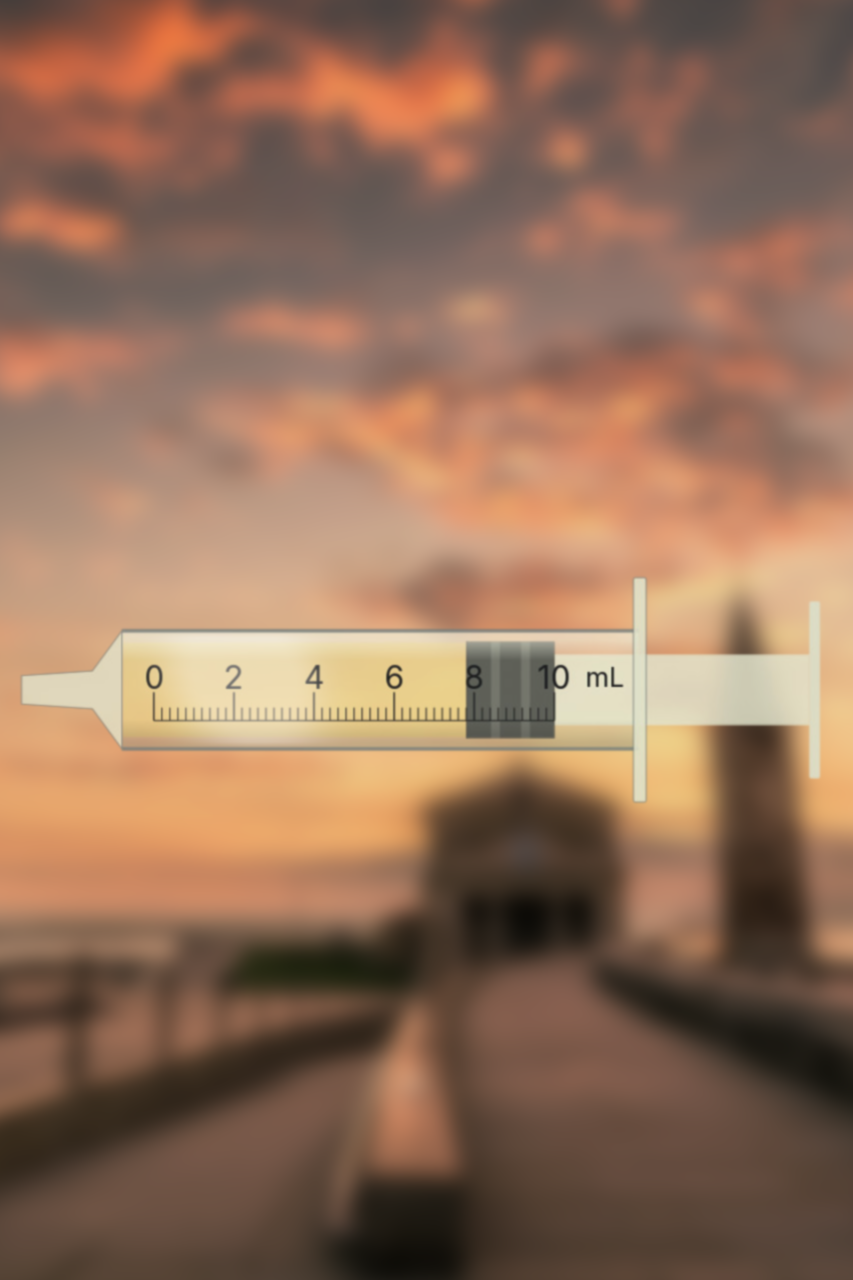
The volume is {"value": 7.8, "unit": "mL"}
